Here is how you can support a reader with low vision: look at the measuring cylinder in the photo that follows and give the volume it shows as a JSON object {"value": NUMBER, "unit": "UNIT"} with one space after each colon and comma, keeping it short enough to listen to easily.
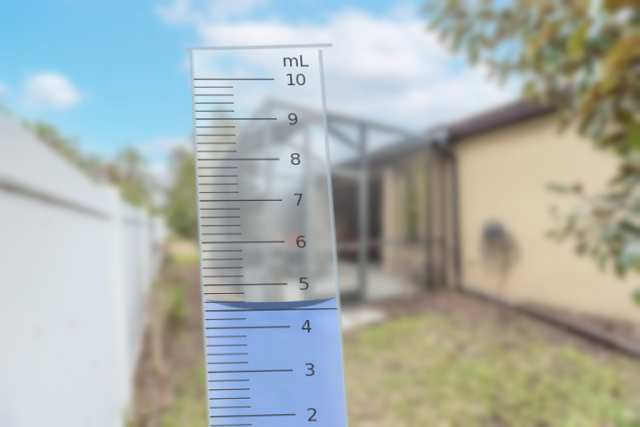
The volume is {"value": 4.4, "unit": "mL"}
